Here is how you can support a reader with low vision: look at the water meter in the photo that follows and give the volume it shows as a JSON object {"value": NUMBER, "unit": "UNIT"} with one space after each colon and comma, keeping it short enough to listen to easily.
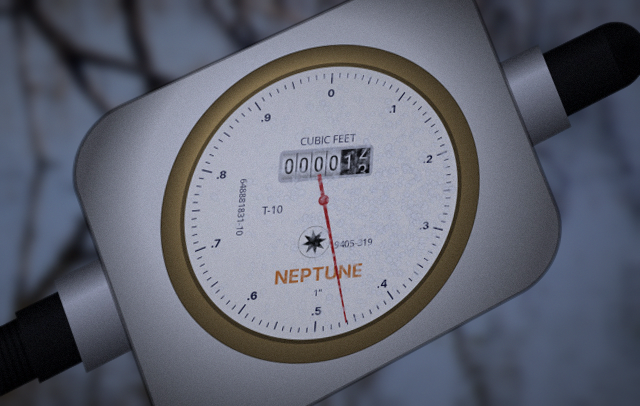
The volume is {"value": 12.46, "unit": "ft³"}
